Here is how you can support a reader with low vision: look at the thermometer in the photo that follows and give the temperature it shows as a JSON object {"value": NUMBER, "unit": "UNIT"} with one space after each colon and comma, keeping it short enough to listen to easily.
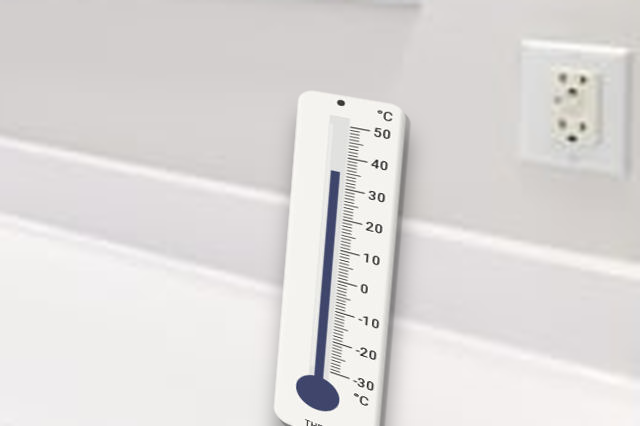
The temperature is {"value": 35, "unit": "°C"}
